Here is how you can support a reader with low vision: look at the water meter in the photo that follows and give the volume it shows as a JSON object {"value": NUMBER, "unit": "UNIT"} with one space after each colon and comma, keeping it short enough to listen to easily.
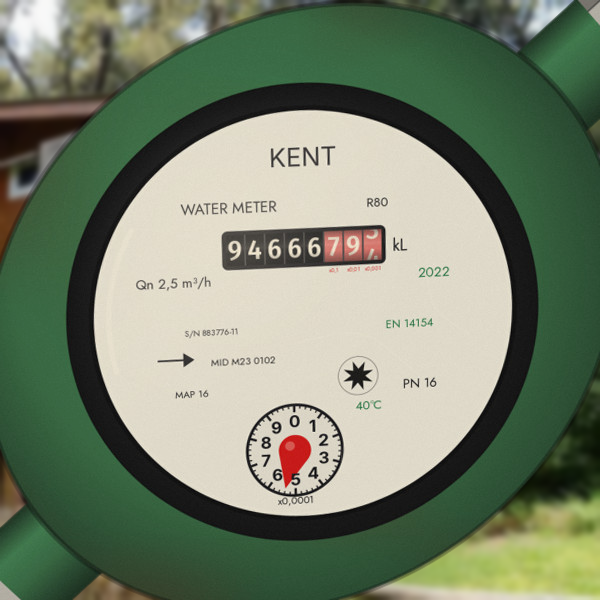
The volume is {"value": 94666.7935, "unit": "kL"}
